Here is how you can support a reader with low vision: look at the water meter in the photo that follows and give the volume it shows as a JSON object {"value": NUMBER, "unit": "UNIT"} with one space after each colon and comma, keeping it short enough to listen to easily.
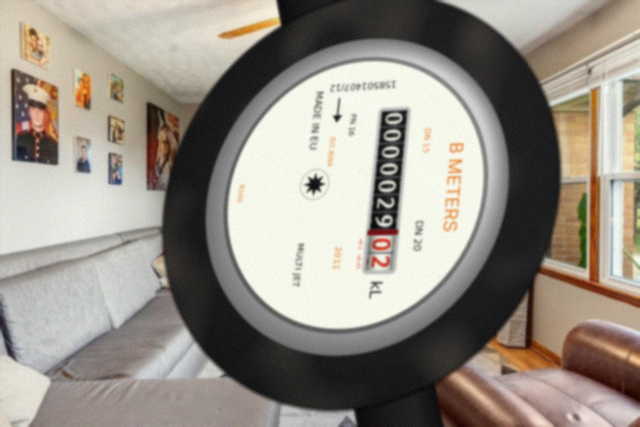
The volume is {"value": 29.02, "unit": "kL"}
